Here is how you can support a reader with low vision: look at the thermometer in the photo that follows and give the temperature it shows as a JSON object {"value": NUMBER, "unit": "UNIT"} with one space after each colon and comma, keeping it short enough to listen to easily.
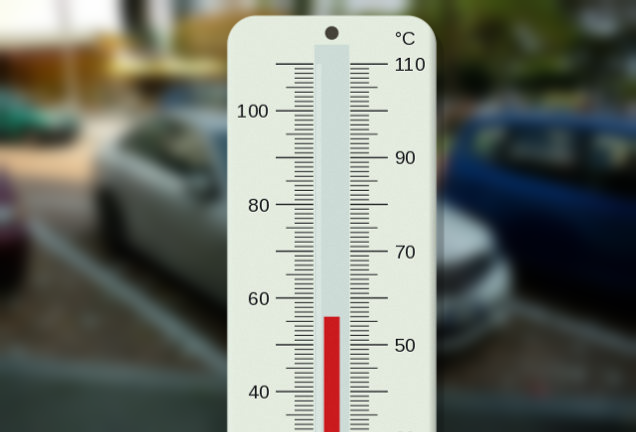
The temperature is {"value": 56, "unit": "°C"}
